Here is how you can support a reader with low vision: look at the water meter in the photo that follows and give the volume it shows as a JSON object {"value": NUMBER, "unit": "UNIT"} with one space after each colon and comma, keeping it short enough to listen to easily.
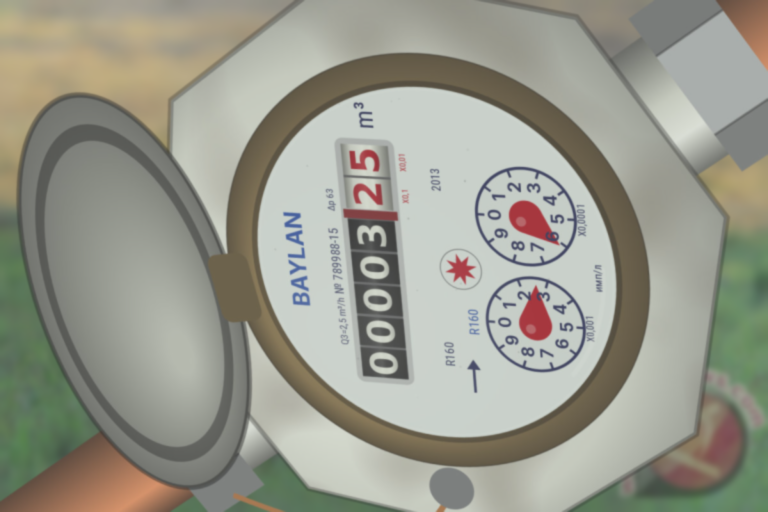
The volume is {"value": 3.2526, "unit": "m³"}
